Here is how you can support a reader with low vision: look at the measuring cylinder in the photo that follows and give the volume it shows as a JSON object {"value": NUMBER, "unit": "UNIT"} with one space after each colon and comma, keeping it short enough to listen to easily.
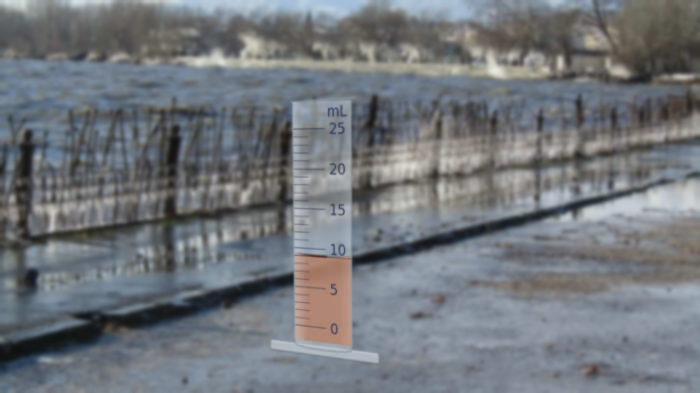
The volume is {"value": 9, "unit": "mL"}
